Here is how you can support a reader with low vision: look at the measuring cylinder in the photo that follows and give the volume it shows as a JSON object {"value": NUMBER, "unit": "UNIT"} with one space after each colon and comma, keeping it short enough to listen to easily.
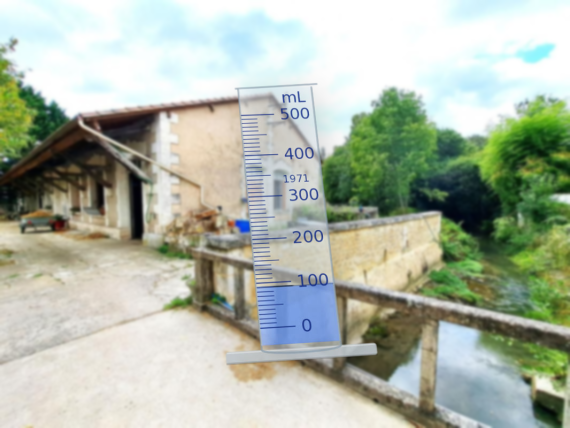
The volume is {"value": 90, "unit": "mL"}
